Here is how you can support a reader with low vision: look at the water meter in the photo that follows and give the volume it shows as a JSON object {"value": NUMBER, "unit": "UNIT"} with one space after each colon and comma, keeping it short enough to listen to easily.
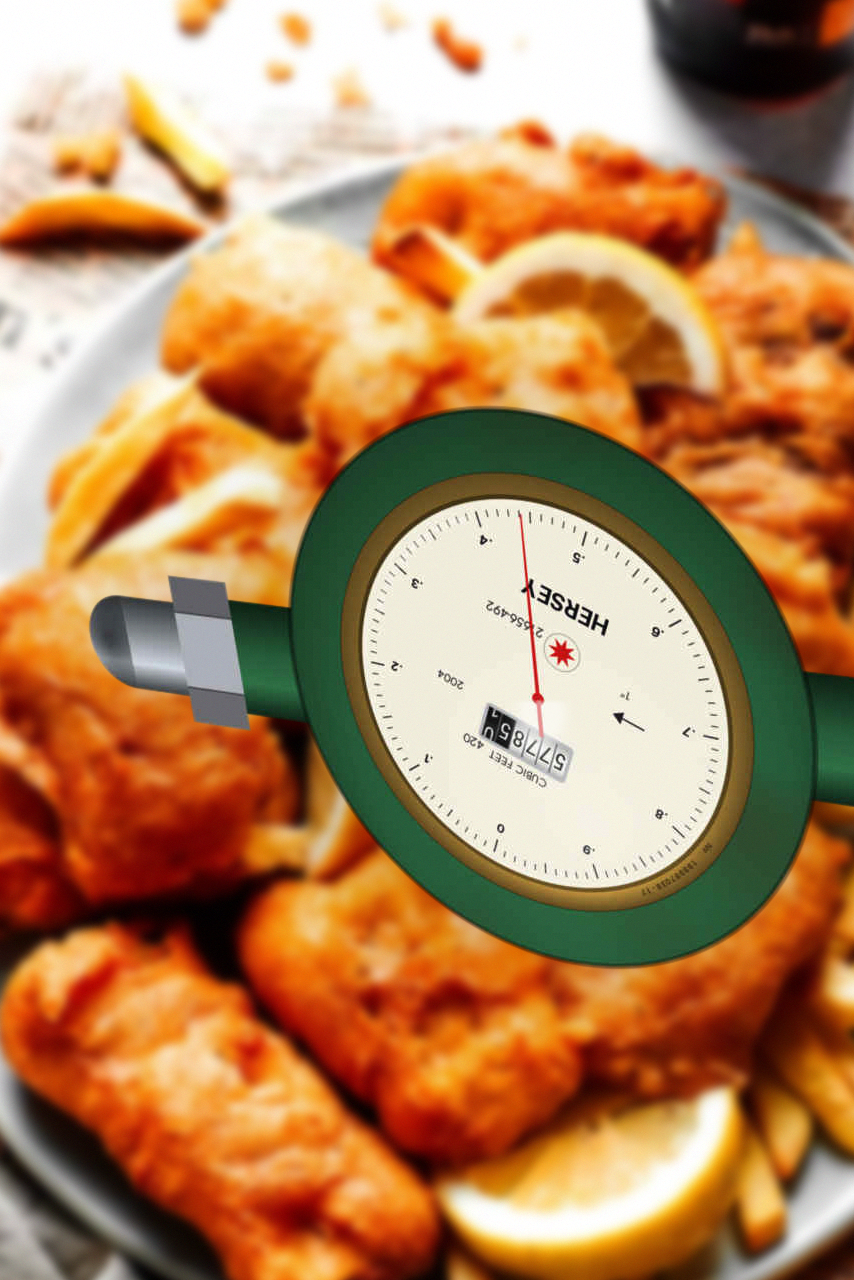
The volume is {"value": 577850.44, "unit": "ft³"}
